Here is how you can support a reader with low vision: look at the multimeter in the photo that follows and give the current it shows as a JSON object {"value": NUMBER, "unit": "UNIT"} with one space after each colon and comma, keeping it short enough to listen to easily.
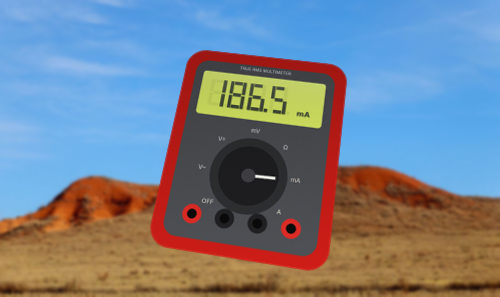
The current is {"value": 186.5, "unit": "mA"}
